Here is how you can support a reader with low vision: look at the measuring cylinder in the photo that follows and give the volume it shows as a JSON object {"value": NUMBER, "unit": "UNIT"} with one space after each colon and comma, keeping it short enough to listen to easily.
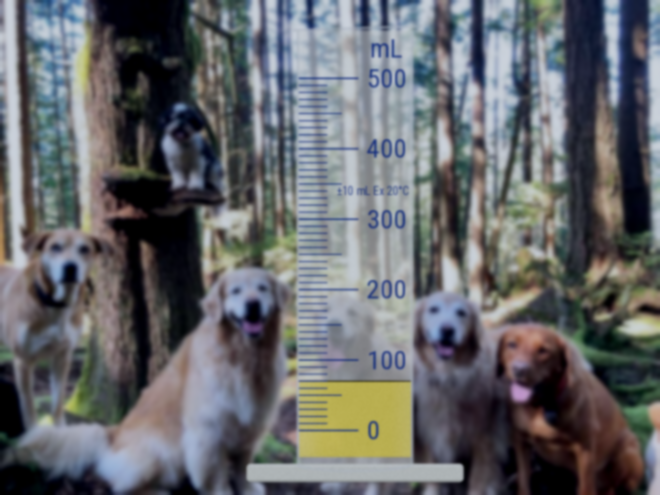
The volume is {"value": 70, "unit": "mL"}
